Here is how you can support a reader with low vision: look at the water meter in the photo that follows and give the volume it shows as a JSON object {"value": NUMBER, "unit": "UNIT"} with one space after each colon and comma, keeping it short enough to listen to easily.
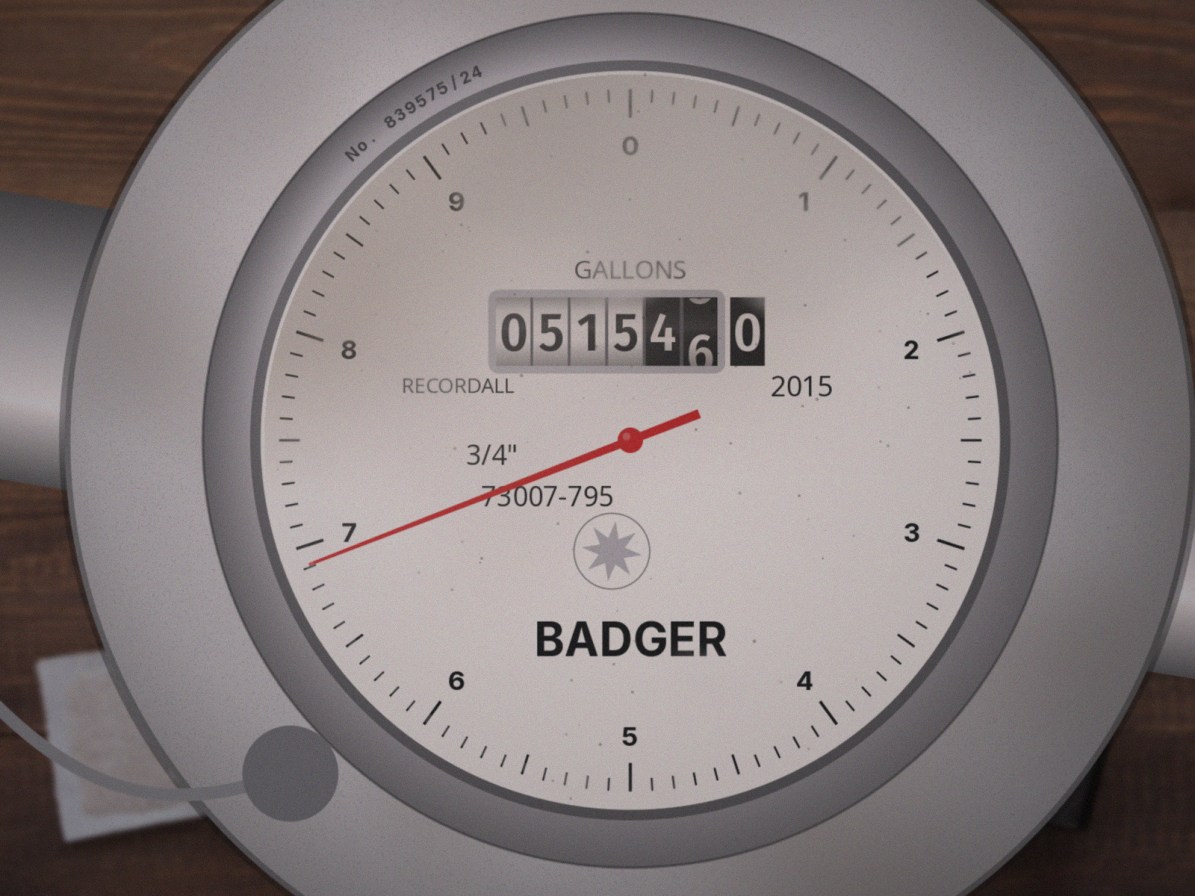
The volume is {"value": 515456.9, "unit": "gal"}
